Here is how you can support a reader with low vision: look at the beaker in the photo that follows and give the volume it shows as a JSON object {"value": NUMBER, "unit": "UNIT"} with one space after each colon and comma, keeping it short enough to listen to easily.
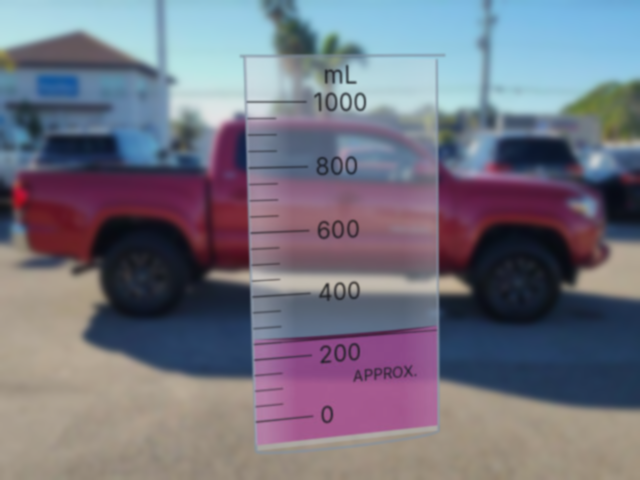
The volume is {"value": 250, "unit": "mL"}
